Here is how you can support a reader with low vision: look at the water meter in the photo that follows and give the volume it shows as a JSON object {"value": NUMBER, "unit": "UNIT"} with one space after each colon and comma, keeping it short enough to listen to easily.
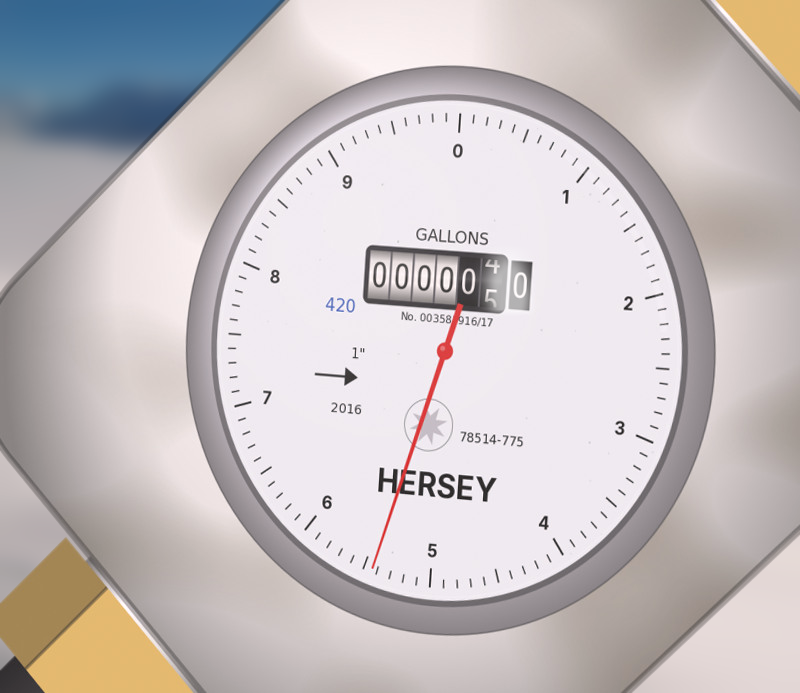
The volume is {"value": 45.4, "unit": "gal"}
